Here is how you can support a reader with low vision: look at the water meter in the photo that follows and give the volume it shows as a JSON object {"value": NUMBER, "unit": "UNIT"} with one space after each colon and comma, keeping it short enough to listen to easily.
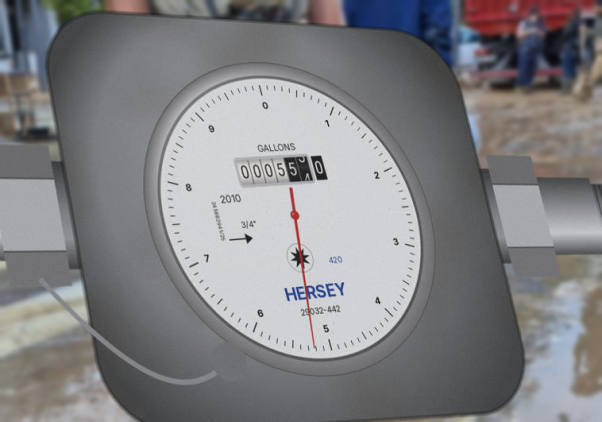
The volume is {"value": 5535.2, "unit": "gal"}
